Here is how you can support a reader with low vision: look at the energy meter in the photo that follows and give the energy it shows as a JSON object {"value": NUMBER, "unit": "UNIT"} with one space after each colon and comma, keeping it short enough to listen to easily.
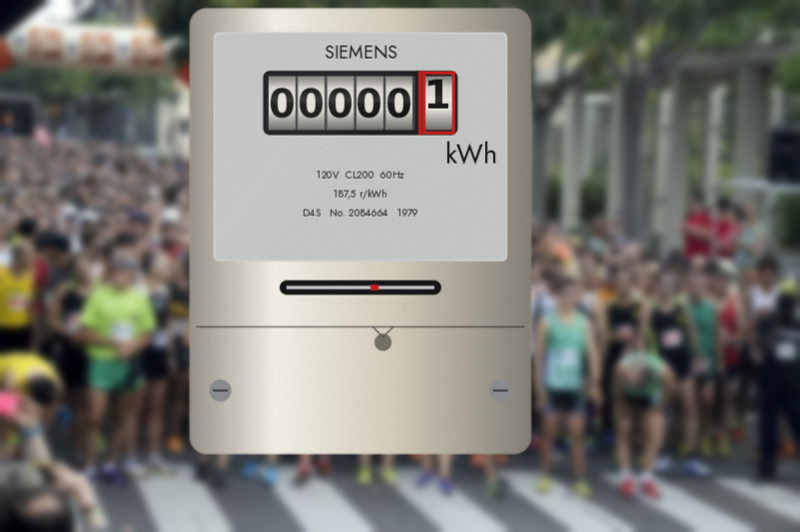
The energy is {"value": 0.1, "unit": "kWh"}
